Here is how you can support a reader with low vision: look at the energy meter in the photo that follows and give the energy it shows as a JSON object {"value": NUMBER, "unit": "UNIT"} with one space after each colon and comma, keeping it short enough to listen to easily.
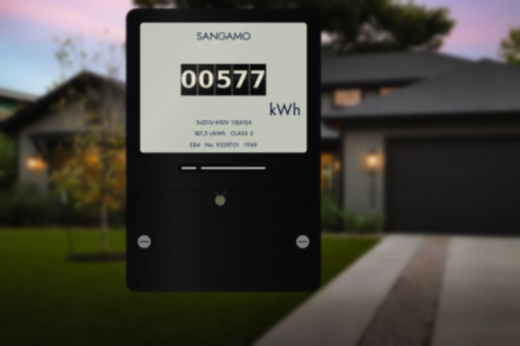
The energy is {"value": 577, "unit": "kWh"}
